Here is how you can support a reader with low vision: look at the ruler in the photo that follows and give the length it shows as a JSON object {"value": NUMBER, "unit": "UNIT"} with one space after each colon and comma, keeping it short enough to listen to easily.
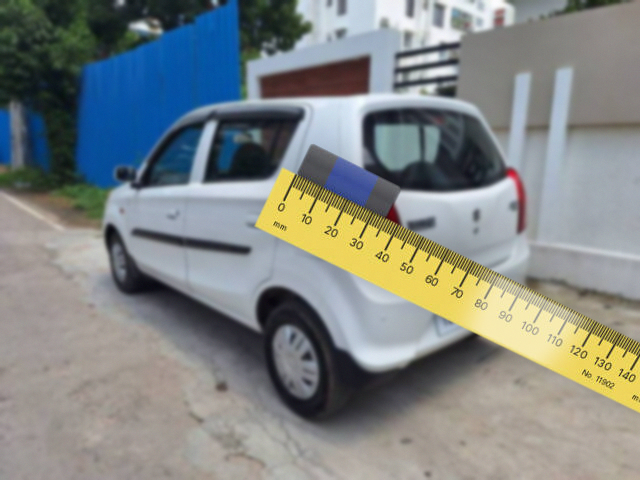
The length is {"value": 35, "unit": "mm"}
